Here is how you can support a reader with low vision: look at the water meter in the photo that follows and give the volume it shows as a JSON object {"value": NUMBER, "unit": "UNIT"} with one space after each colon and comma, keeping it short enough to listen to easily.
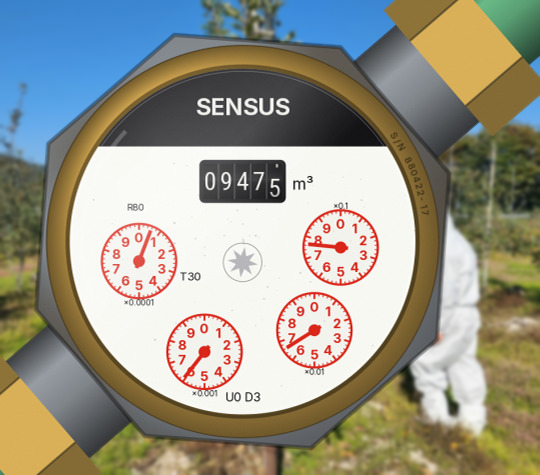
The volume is {"value": 9474.7660, "unit": "m³"}
